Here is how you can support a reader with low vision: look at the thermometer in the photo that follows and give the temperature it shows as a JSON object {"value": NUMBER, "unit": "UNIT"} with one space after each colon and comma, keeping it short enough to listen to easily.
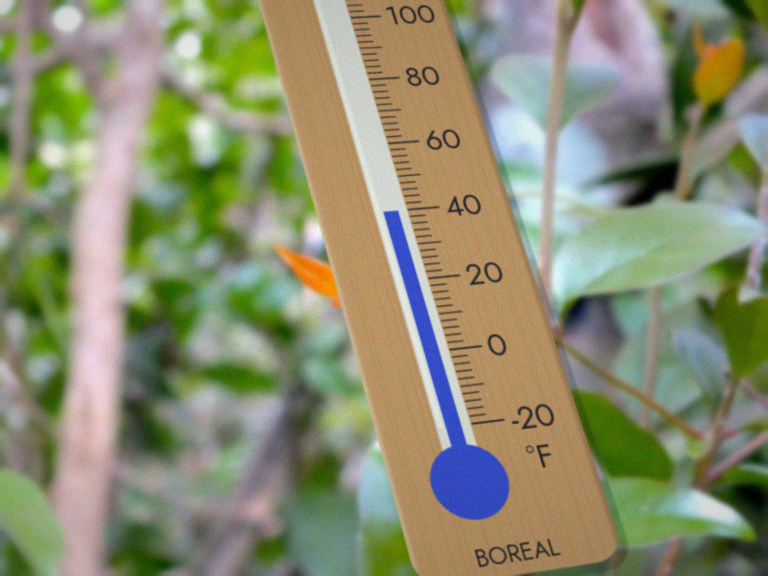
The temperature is {"value": 40, "unit": "°F"}
